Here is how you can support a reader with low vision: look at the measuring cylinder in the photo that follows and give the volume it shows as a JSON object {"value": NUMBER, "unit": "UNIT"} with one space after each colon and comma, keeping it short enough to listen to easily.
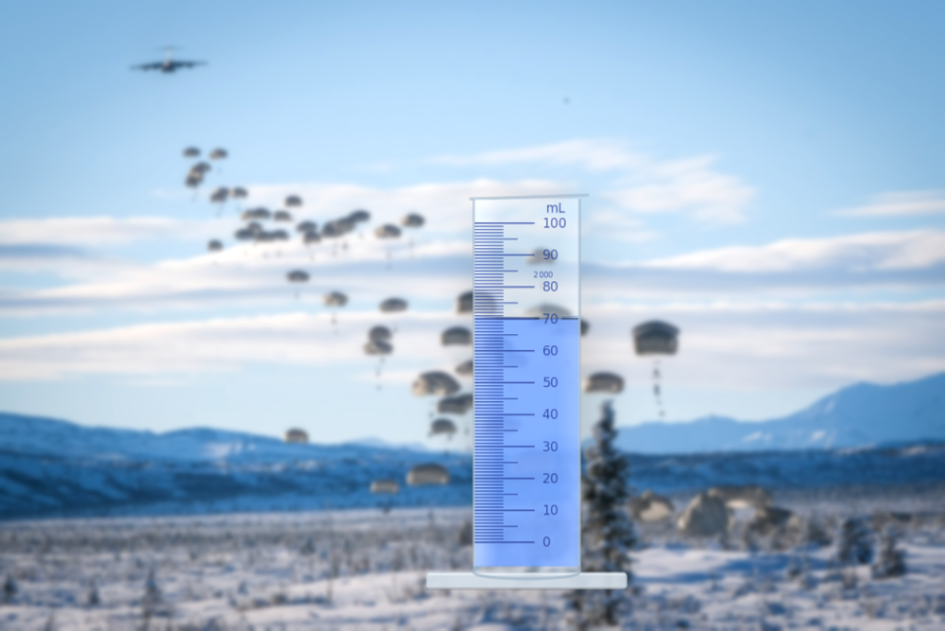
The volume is {"value": 70, "unit": "mL"}
